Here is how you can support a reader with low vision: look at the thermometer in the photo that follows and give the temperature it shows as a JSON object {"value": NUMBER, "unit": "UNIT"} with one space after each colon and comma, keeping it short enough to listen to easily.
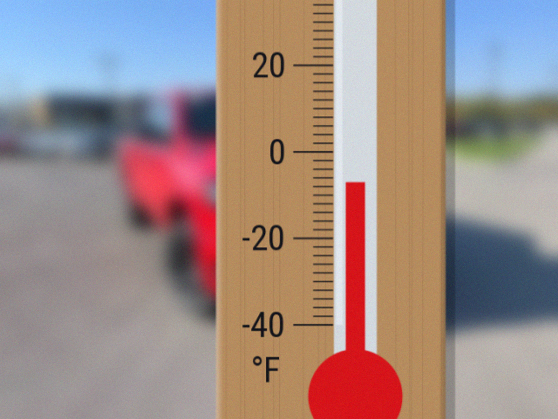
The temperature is {"value": -7, "unit": "°F"}
